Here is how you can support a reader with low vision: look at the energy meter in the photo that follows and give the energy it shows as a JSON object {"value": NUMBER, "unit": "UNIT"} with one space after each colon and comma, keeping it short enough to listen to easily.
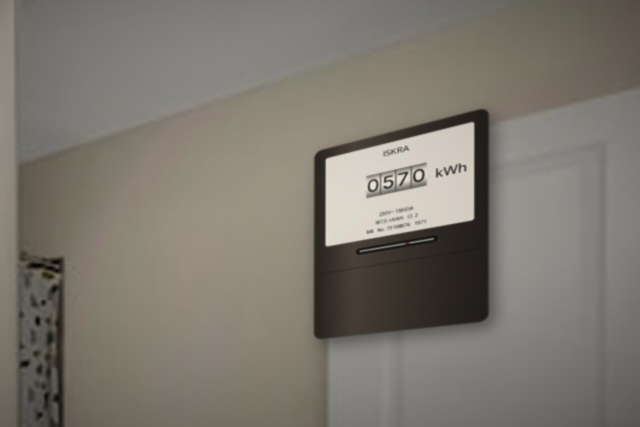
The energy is {"value": 570, "unit": "kWh"}
